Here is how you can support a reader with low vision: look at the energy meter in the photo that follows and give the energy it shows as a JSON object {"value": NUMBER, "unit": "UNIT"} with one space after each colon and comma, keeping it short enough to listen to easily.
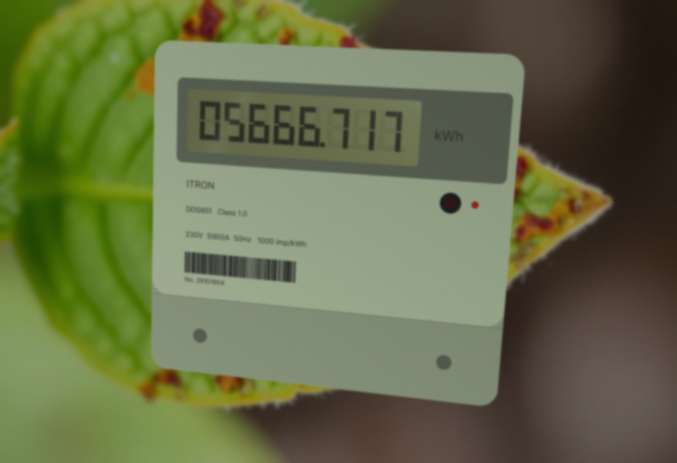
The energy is {"value": 5666.717, "unit": "kWh"}
